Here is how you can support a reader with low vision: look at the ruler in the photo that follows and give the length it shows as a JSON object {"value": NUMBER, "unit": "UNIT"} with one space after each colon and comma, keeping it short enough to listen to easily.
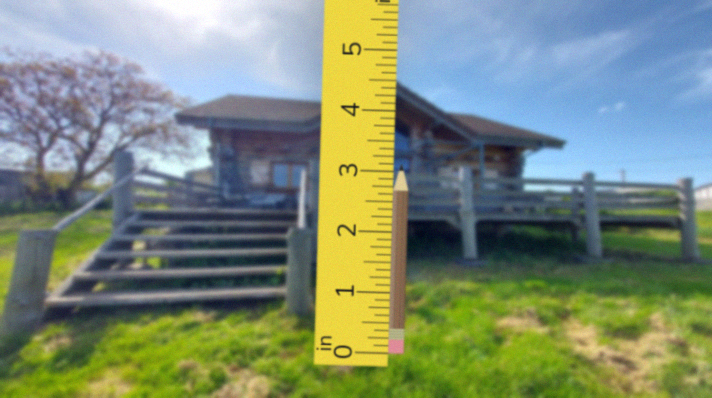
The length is {"value": 3.125, "unit": "in"}
